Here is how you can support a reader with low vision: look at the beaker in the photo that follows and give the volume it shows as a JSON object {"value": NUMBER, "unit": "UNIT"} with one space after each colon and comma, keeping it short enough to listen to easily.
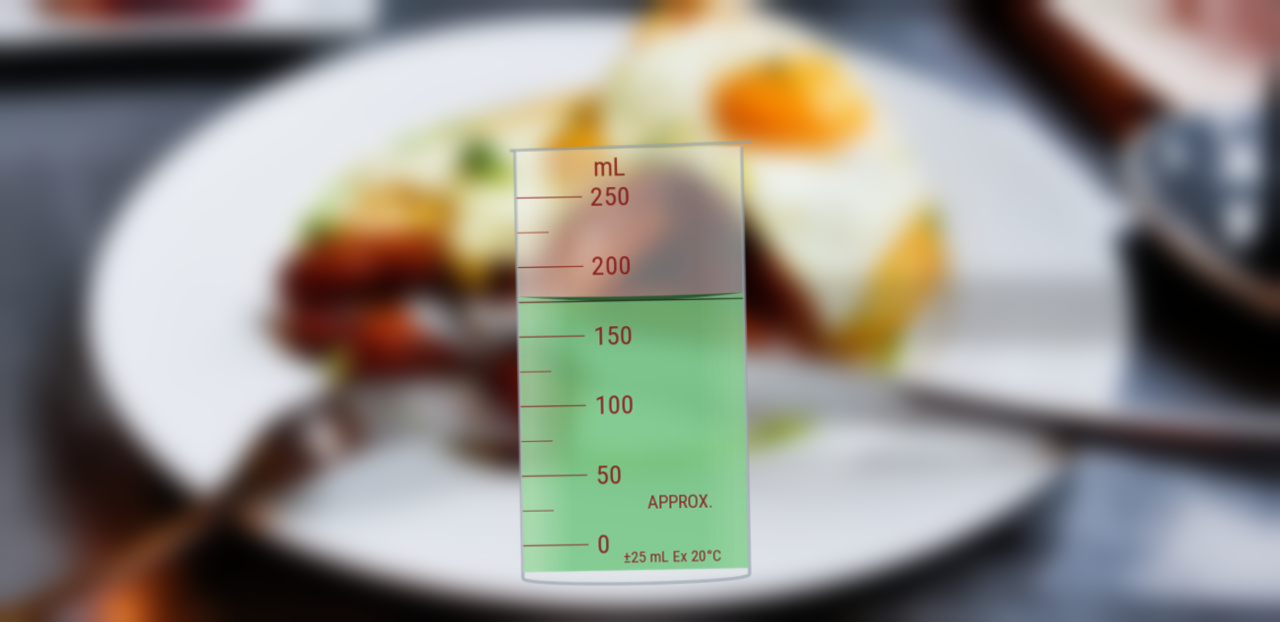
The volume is {"value": 175, "unit": "mL"}
